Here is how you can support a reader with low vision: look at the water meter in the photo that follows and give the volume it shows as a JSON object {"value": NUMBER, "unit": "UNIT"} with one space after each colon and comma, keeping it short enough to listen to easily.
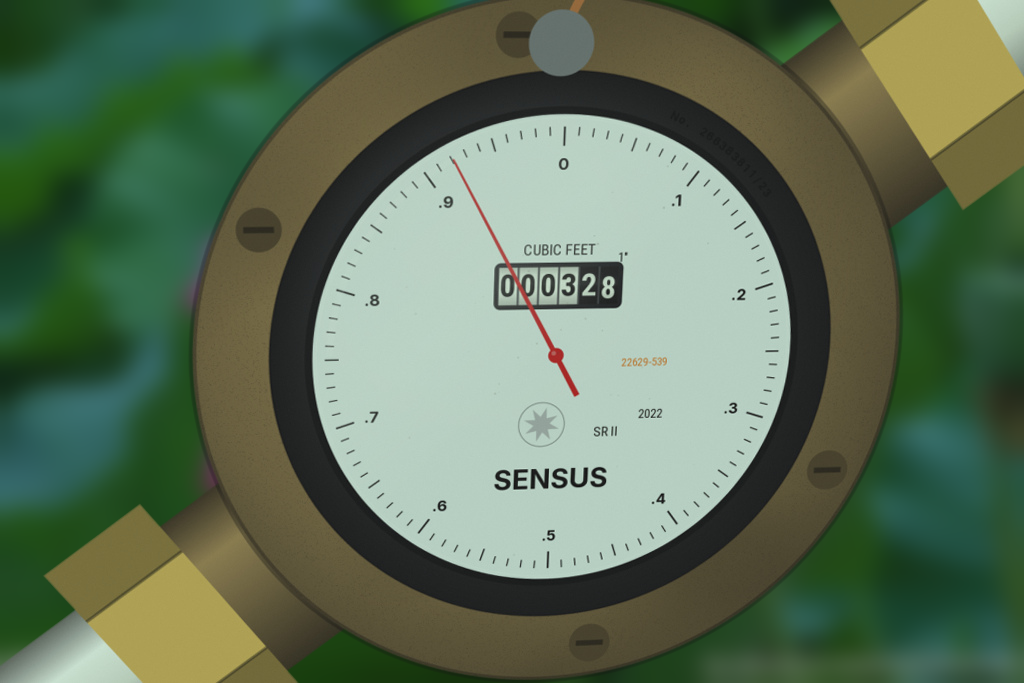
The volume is {"value": 327.92, "unit": "ft³"}
